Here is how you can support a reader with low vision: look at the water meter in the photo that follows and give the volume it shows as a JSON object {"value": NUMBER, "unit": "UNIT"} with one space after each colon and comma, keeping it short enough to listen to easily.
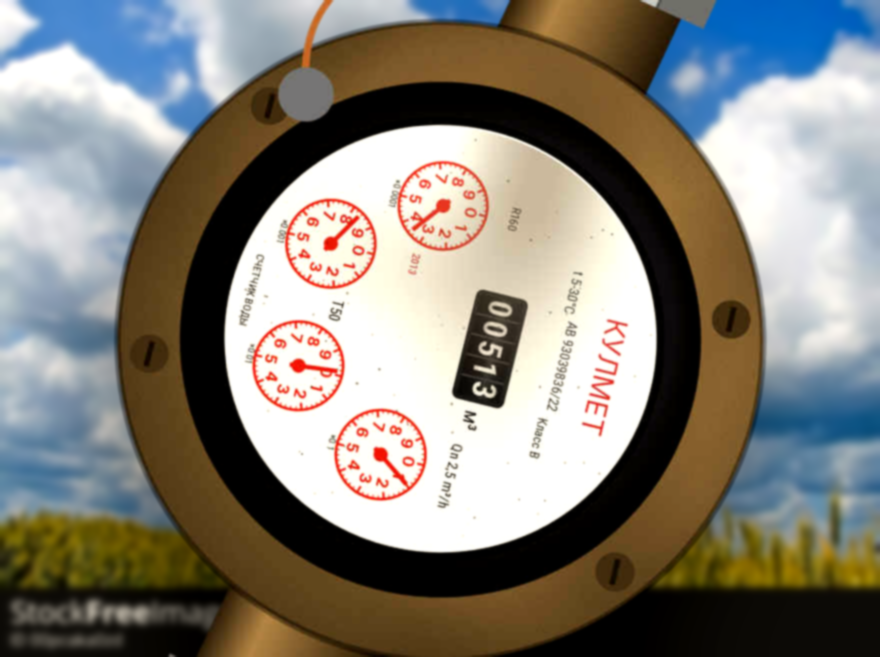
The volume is {"value": 513.0983, "unit": "m³"}
